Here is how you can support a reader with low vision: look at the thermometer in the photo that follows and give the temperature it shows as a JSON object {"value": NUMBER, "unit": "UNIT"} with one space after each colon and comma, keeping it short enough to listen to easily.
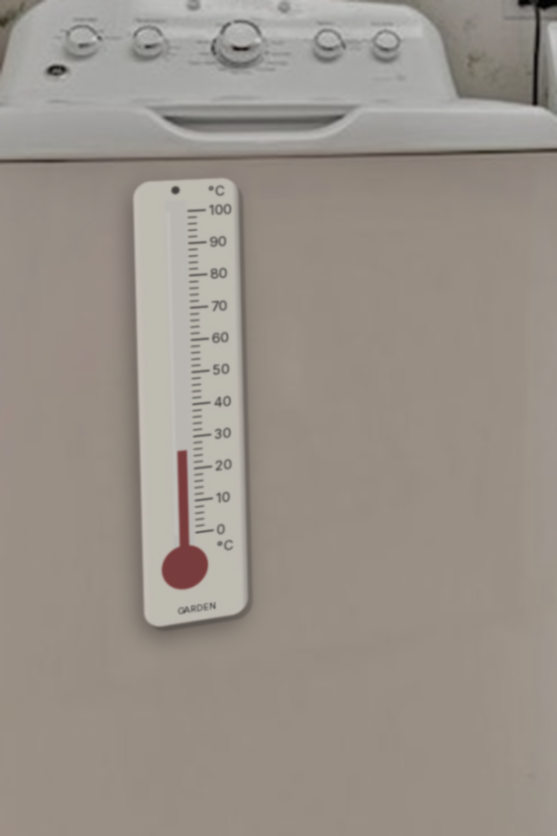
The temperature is {"value": 26, "unit": "°C"}
